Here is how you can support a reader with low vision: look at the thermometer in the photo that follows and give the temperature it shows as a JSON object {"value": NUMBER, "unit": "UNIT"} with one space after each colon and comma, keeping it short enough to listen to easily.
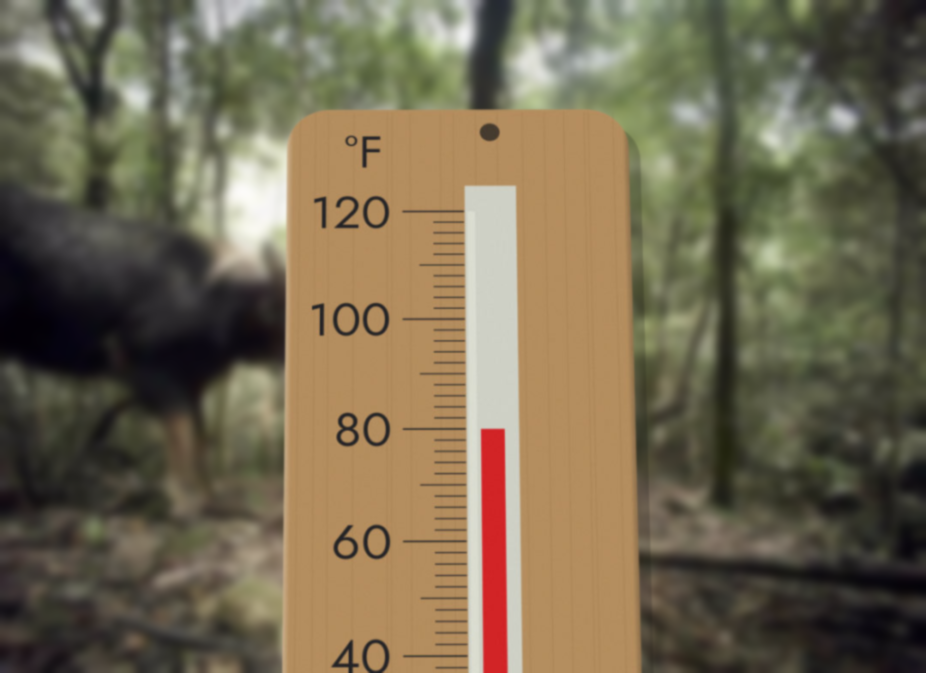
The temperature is {"value": 80, "unit": "°F"}
